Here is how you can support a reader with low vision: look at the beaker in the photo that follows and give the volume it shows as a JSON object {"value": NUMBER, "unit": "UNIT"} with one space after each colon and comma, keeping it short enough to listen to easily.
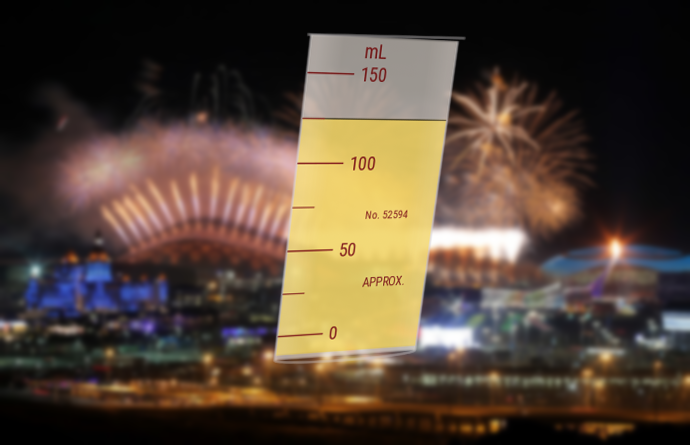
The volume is {"value": 125, "unit": "mL"}
